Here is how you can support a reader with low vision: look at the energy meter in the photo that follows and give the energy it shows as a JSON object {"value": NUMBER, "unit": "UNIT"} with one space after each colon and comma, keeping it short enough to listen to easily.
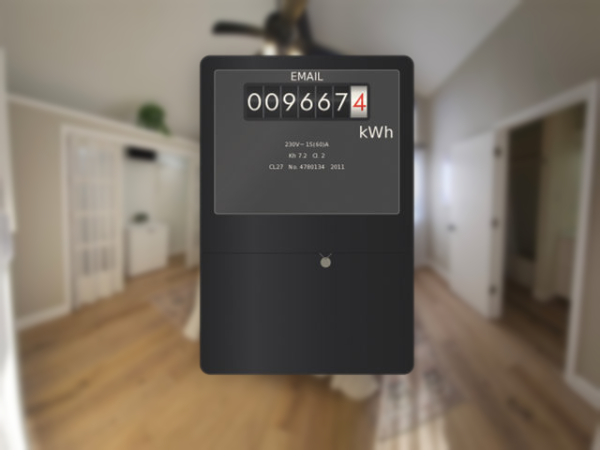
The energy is {"value": 9667.4, "unit": "kWh"}
